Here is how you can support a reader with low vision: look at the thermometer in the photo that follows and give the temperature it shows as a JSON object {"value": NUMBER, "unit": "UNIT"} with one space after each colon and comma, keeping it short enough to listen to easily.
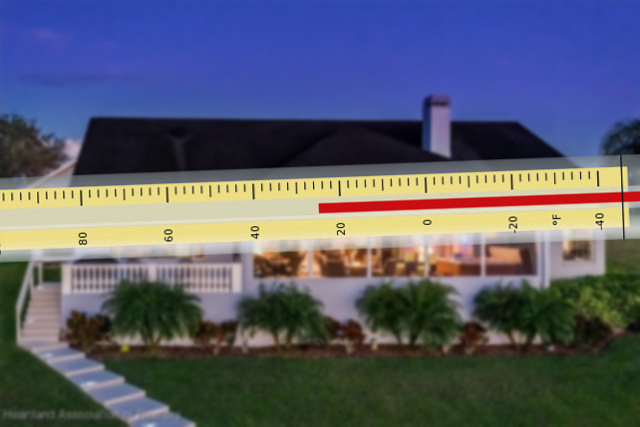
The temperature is {"value": 25, "unit": "°F"}
